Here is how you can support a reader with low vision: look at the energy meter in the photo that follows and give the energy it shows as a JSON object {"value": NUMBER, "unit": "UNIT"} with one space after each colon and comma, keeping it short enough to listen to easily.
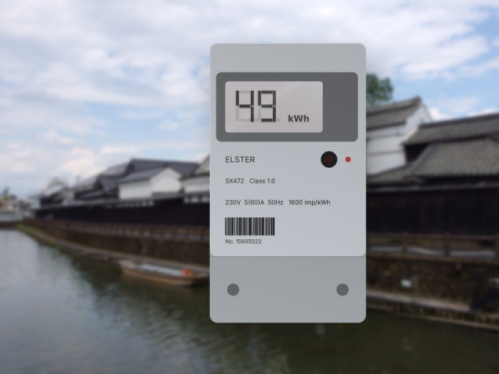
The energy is {"value": 49, "unit": "kWh"}
